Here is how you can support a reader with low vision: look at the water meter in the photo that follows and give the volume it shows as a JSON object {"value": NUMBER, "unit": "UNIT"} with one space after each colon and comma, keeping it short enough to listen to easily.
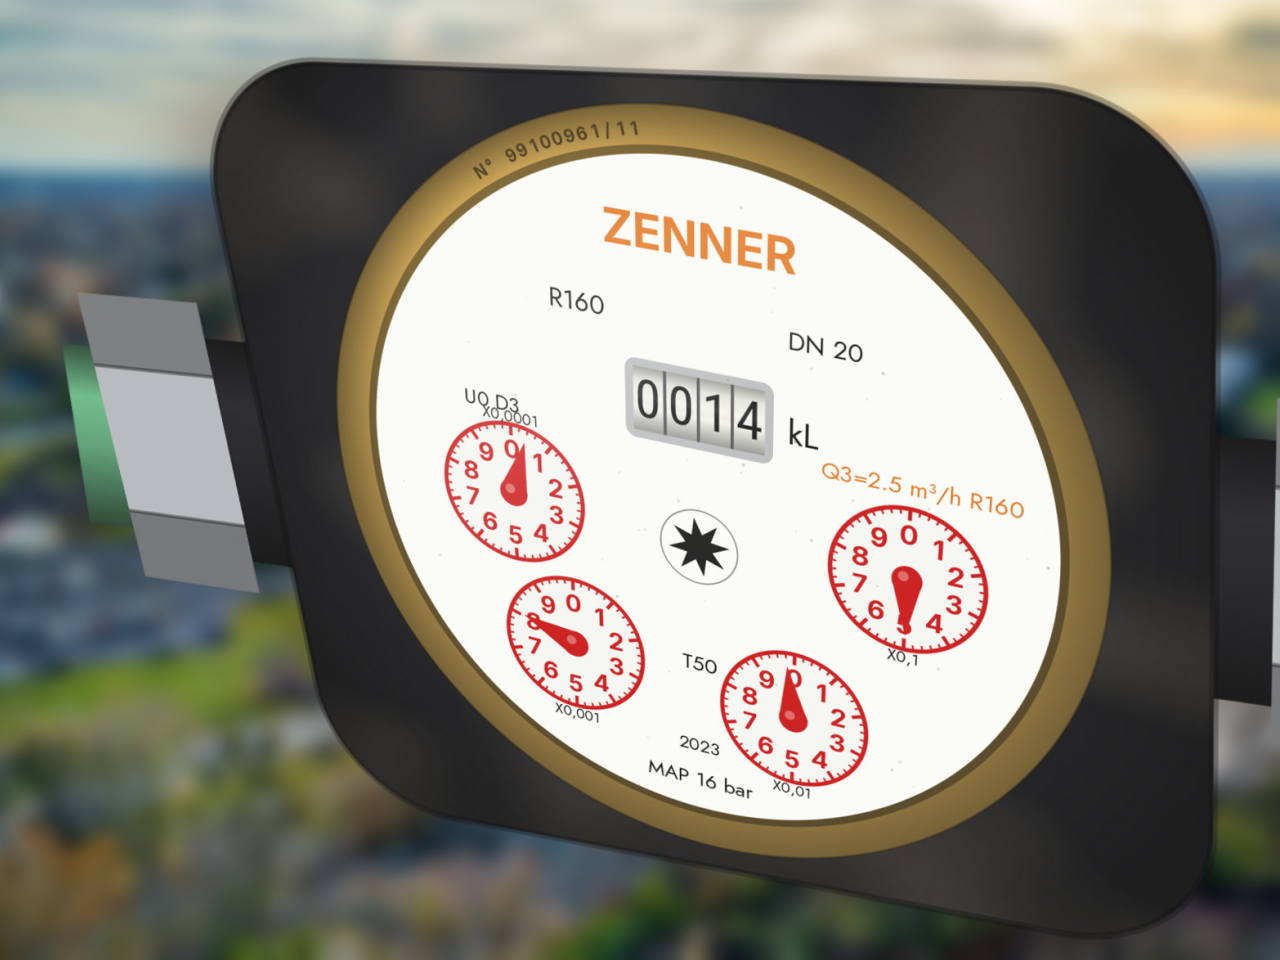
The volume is {"value": 14.4980, "unit": "kL"}
